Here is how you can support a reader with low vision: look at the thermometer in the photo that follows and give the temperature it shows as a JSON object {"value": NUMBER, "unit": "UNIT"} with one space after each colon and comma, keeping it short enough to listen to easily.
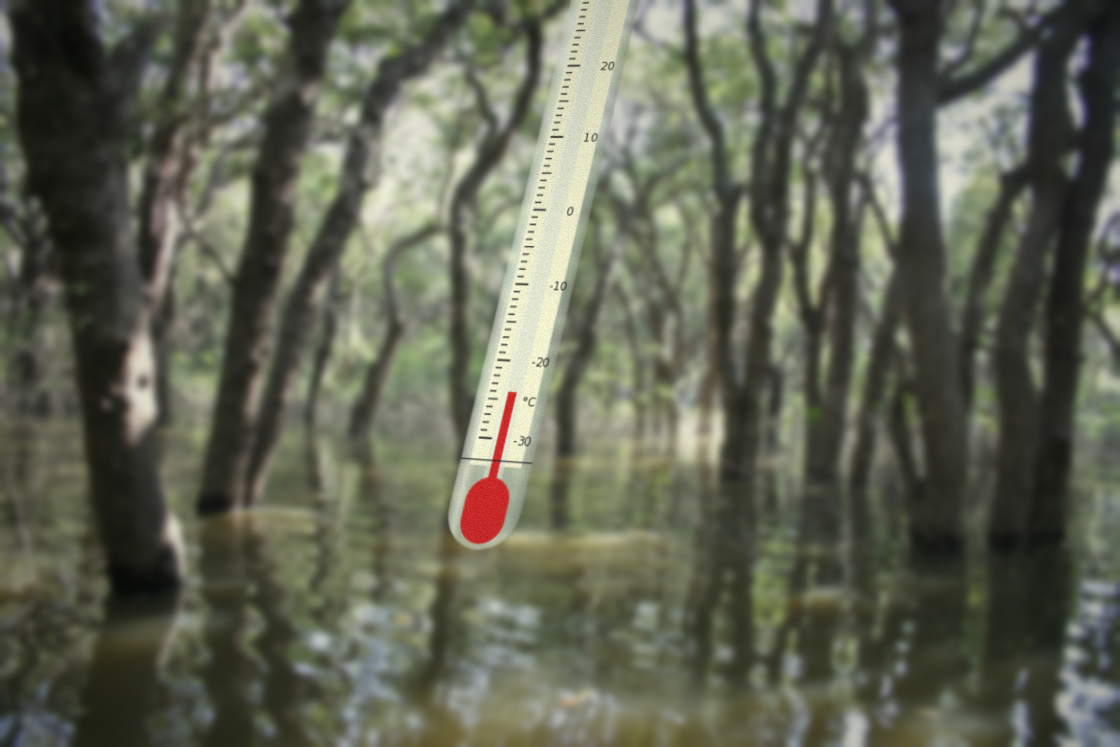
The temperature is {"value": -24, "unit": "°C"}
